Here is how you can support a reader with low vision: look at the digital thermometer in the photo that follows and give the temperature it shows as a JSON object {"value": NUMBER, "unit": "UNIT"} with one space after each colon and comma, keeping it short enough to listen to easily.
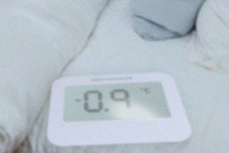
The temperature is {"value": -0.9, "unit": "°C"}
